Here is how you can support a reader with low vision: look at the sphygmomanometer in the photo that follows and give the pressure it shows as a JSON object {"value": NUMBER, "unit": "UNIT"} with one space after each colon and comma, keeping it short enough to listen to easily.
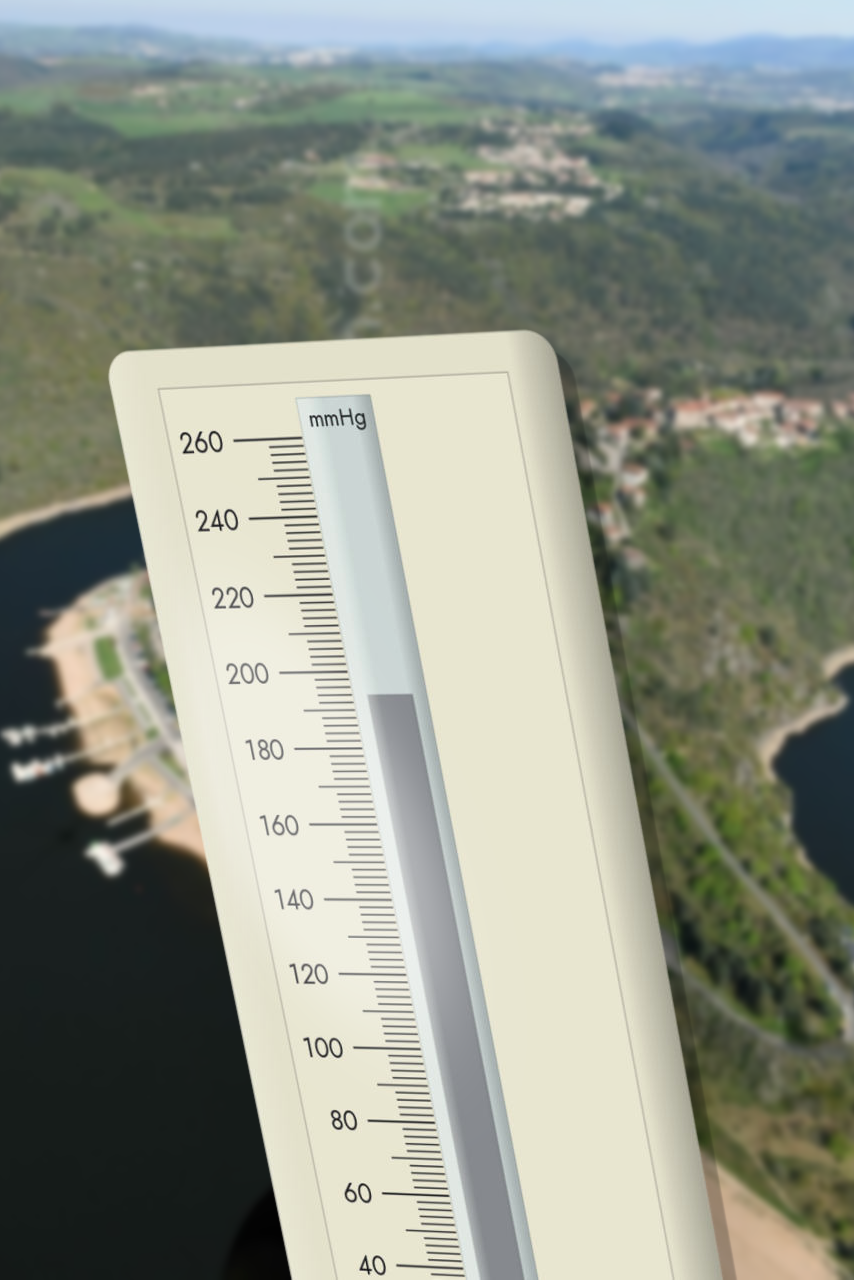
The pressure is {"value": 194, "unit": "mmHg"}
